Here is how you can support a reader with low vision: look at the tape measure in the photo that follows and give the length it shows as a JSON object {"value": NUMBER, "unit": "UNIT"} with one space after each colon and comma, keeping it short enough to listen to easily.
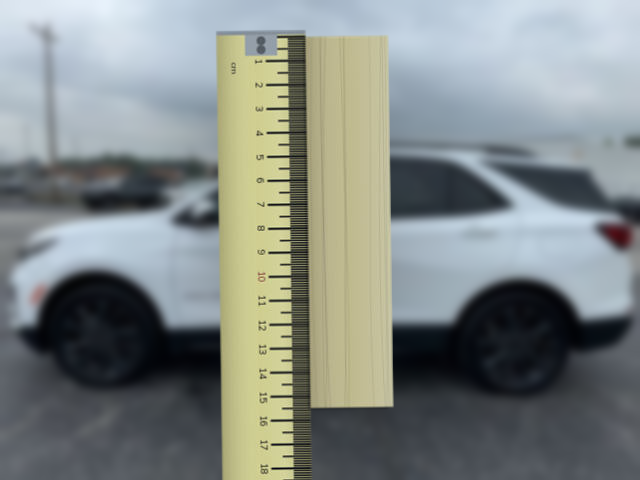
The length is {"value": 15.5, "unit": "cm"}
